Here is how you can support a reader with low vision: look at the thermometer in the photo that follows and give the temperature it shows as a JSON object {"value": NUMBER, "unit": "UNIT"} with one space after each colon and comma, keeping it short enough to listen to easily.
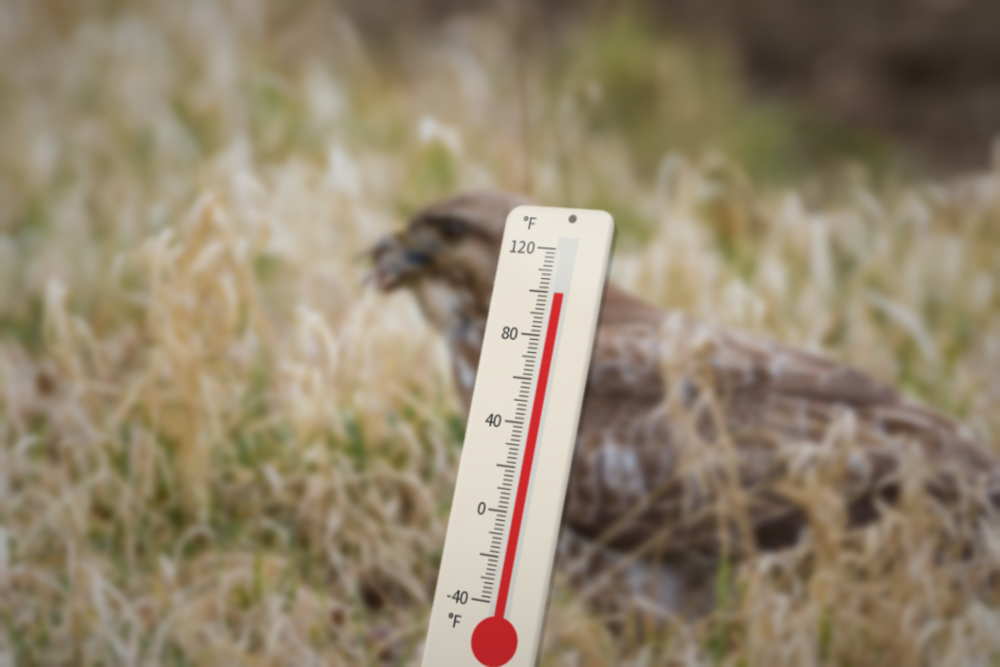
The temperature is {"value": 100, "unit": "°F"}
